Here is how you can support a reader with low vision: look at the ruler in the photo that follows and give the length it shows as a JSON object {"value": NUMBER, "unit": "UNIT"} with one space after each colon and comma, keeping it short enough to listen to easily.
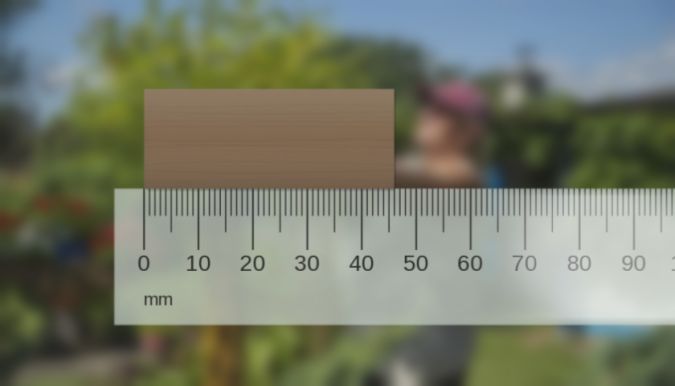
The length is {"value": 46, "unit": "mm"}
